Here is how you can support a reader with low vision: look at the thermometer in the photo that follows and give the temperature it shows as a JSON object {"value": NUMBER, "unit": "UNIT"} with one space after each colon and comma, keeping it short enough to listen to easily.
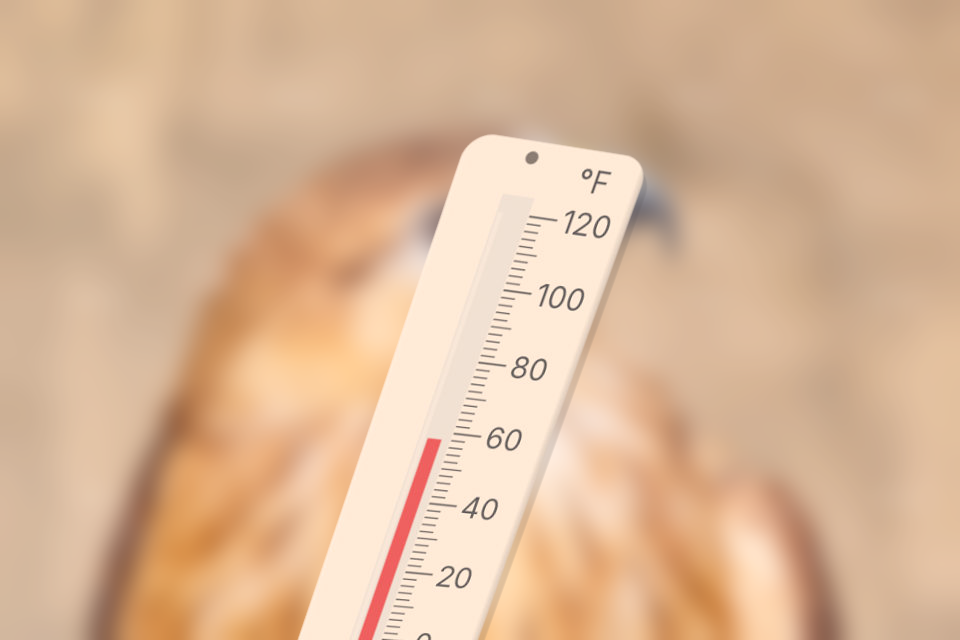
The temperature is {"value": 58, "unit": "°F"}
